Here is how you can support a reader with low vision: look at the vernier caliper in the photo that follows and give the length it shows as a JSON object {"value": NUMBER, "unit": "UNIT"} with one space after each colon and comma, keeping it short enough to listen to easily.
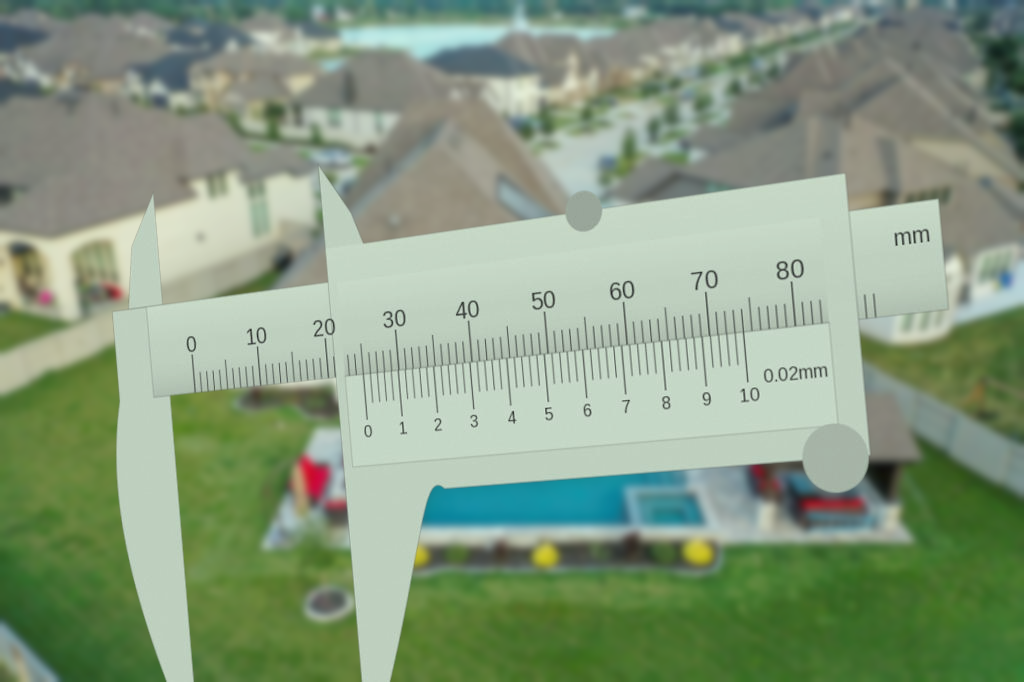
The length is {"value": 25.0, "unit": "mm"}
